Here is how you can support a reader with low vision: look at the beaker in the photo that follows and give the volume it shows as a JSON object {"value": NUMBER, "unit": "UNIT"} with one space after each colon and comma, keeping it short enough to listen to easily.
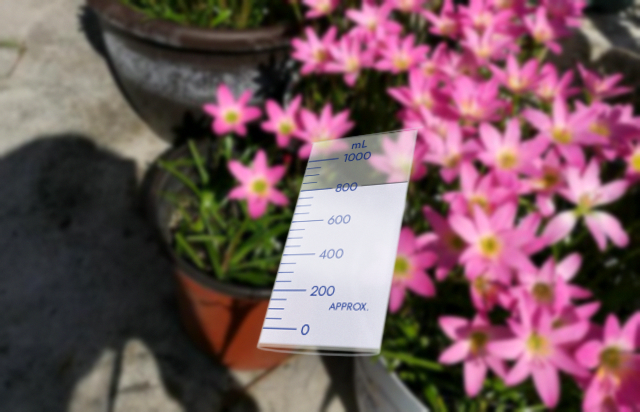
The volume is {"value": 800, "unit": "mL"}
